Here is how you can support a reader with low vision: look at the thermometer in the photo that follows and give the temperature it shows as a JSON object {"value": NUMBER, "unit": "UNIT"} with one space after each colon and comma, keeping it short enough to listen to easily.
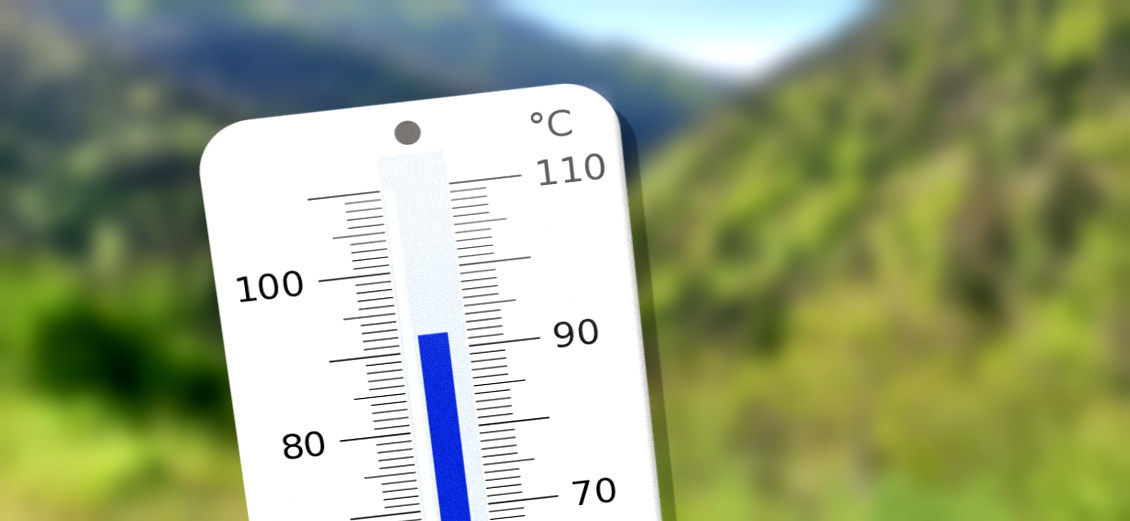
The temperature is {"value": 92, "unit": "°C"}
